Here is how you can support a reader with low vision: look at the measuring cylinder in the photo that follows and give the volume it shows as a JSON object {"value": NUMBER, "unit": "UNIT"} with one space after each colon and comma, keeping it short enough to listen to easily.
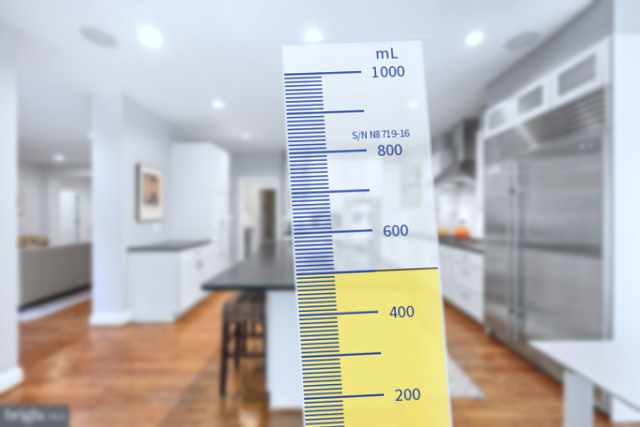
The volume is {"value": 500, "unit": "mL"}
